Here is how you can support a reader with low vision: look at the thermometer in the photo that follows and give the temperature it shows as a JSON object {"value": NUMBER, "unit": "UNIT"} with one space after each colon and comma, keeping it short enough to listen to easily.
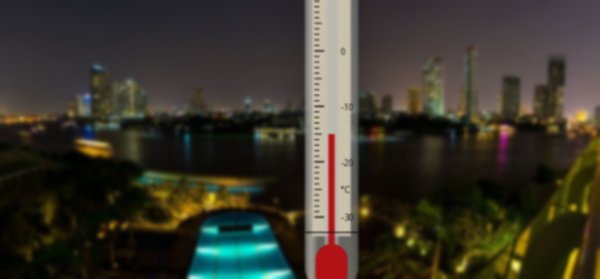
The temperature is {"value": -15, "unit": "°C"}
